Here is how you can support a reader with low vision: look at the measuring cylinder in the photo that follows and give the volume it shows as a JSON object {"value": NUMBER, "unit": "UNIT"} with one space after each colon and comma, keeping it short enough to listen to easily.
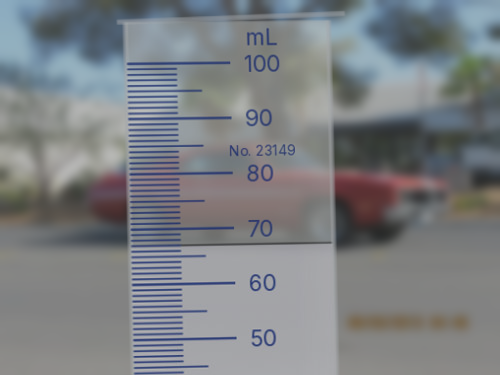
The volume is {"value": 67, "unit": "mL"}
